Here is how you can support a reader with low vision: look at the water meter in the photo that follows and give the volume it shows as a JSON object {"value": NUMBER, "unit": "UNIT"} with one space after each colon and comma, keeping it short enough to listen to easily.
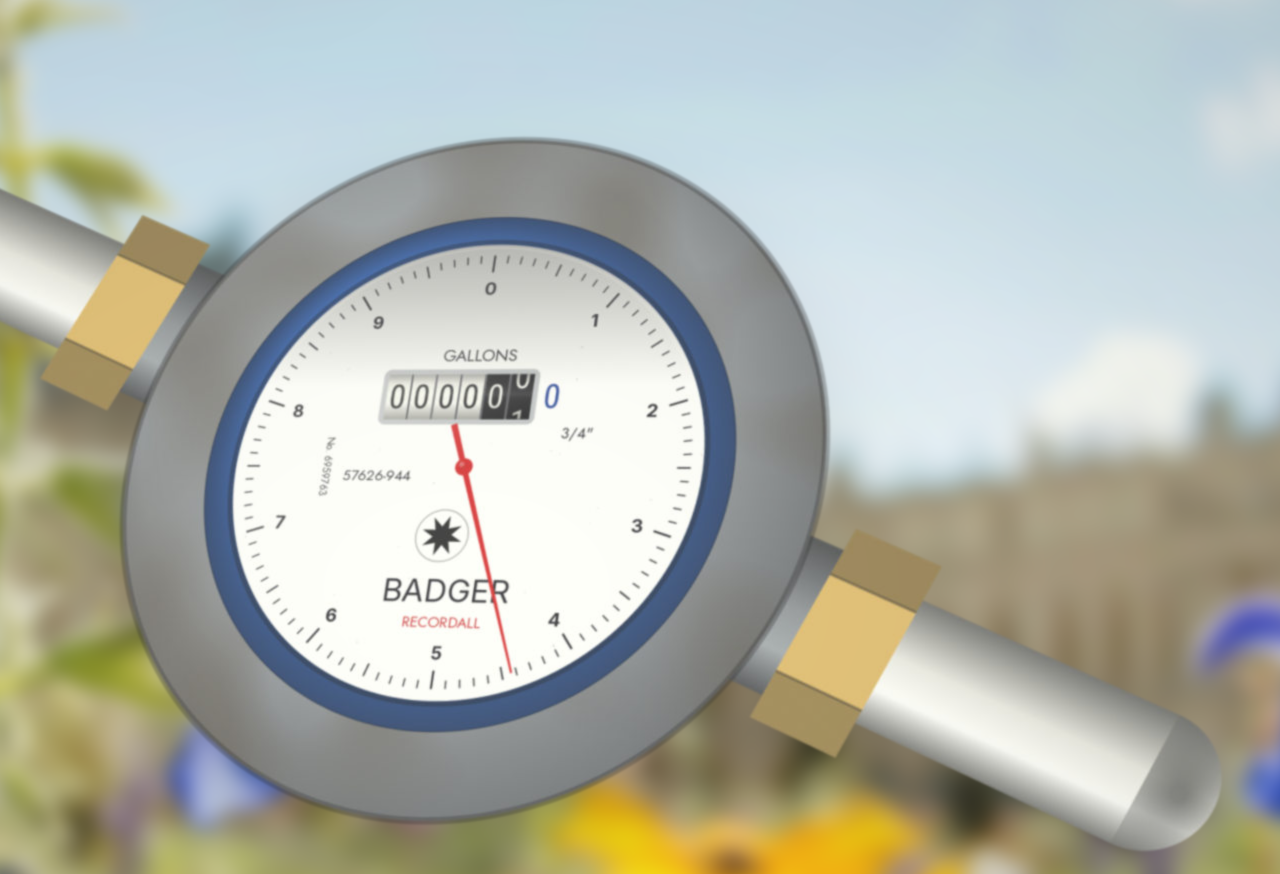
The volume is {"value": 4.4, "unit": "gal"}
